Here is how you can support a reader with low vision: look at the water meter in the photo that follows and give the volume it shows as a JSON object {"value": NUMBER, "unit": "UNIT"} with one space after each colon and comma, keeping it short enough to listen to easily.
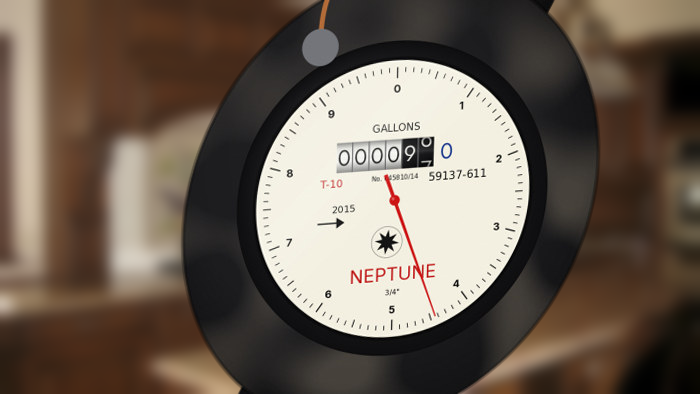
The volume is {"value": 964.4, "unit": "gal"}
